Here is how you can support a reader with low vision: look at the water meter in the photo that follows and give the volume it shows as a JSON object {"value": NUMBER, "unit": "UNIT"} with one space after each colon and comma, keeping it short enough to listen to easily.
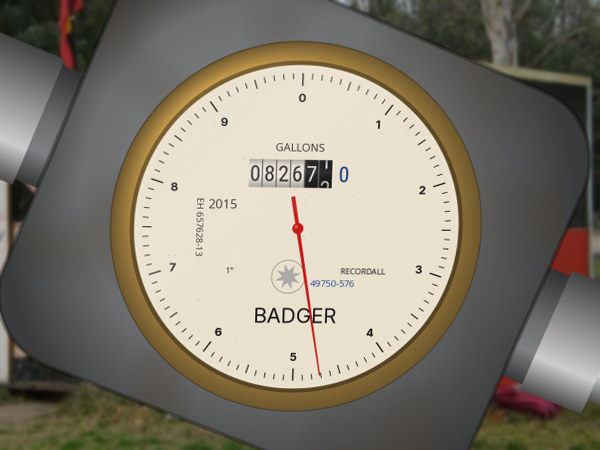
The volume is {"value": 826714.7, "unit": "gal"}
